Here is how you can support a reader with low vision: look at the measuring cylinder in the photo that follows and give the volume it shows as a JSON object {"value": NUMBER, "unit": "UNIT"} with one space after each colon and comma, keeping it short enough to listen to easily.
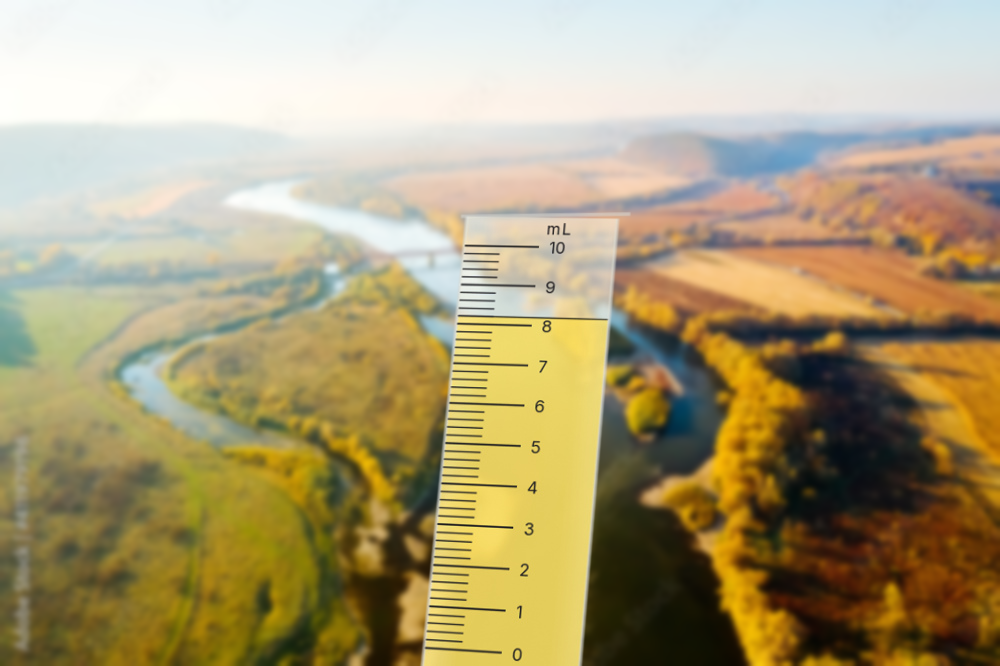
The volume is {"value": 8.2, "unit": "mL"}
